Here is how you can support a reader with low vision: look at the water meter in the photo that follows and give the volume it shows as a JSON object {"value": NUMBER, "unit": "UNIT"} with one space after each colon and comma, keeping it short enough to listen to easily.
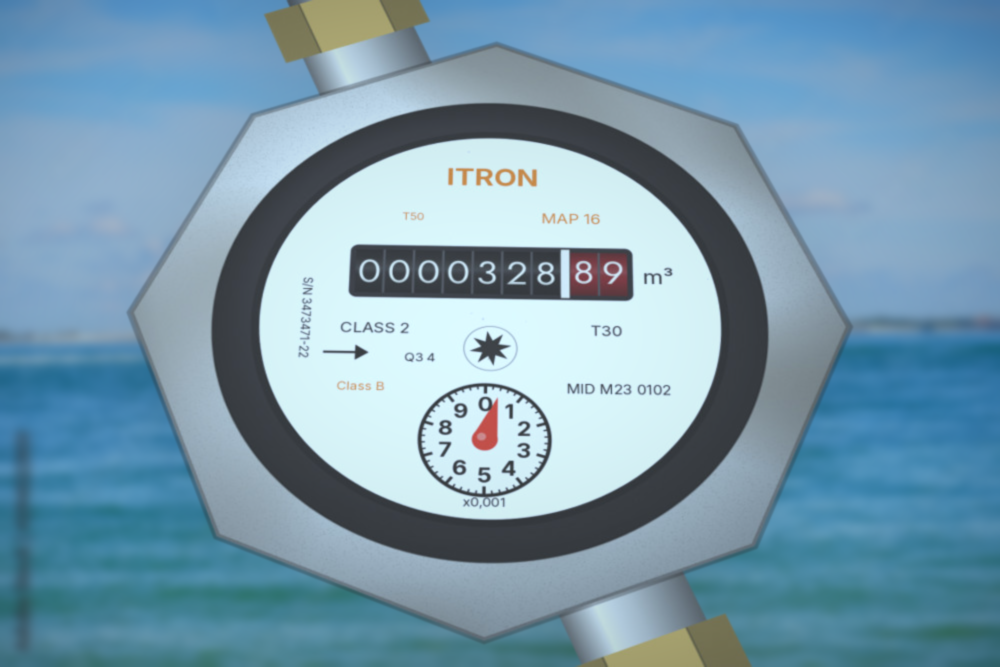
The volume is {"value": 328.890, "unit": "m³"}
